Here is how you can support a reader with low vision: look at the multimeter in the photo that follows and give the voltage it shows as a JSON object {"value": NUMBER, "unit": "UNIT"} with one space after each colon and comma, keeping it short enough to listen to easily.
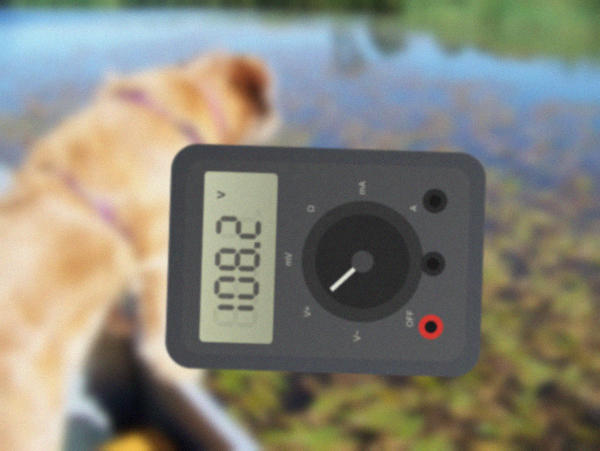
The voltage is {"value": 108.2, "unit": "V"}
